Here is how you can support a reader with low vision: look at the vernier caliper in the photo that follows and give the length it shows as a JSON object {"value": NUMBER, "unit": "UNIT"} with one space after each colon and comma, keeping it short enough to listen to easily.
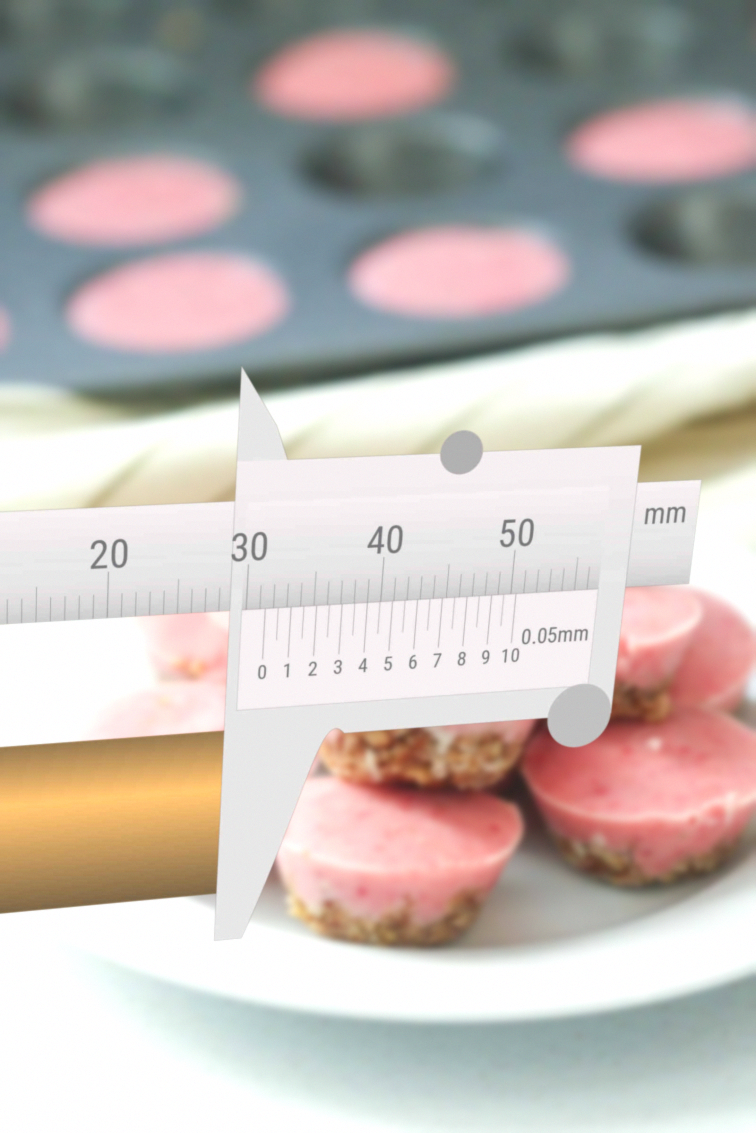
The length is {"value": 31.4, "unit": "mm"}
